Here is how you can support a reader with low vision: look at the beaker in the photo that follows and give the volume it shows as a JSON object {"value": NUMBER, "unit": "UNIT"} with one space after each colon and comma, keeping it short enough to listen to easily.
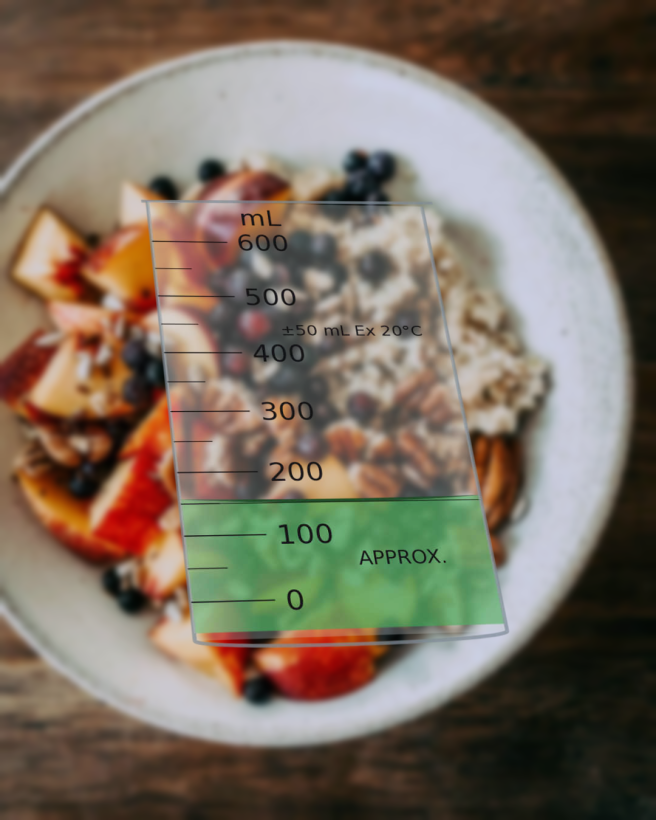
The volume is {"value": 150, "unit": "mL"}
